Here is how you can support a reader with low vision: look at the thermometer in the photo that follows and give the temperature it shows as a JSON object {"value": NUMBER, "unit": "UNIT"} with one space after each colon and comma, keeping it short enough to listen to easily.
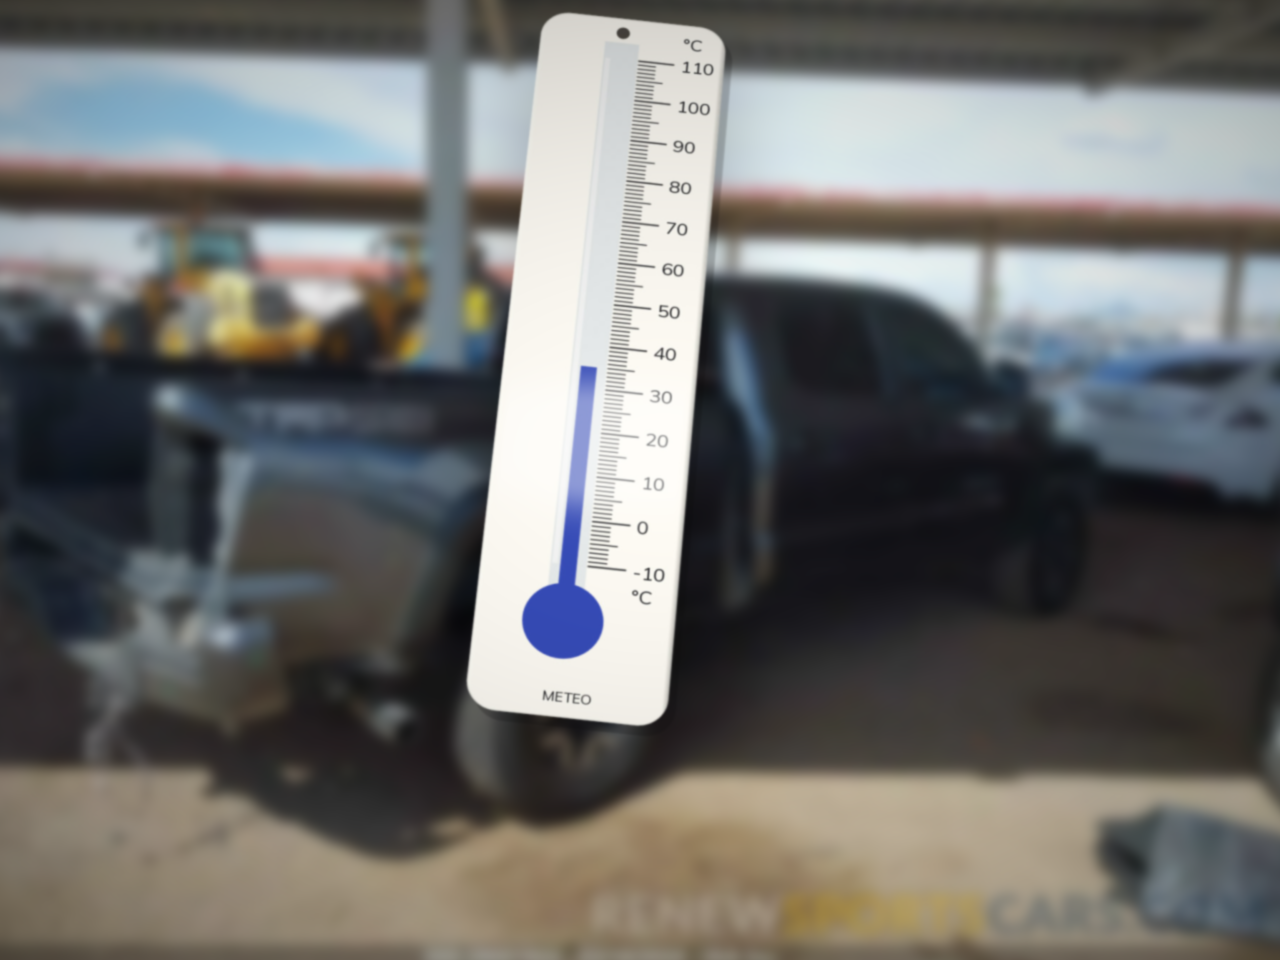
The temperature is {"value": 35, "unit": "°C"}
